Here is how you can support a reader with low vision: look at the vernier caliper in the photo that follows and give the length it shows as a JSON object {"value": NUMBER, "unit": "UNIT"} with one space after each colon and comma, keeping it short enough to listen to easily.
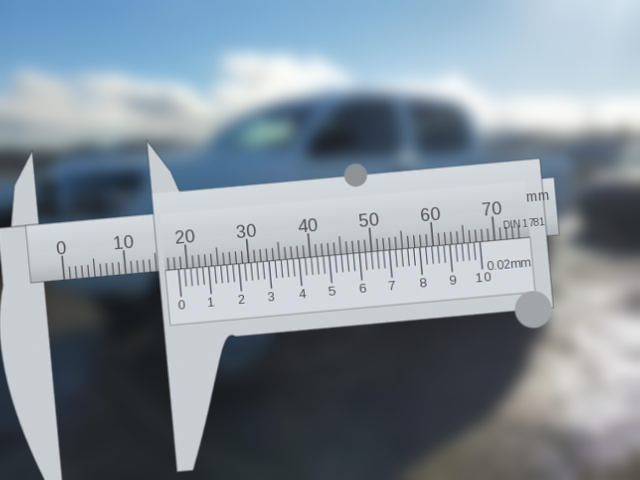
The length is {"value": 18.6, "unit": "mm"}
